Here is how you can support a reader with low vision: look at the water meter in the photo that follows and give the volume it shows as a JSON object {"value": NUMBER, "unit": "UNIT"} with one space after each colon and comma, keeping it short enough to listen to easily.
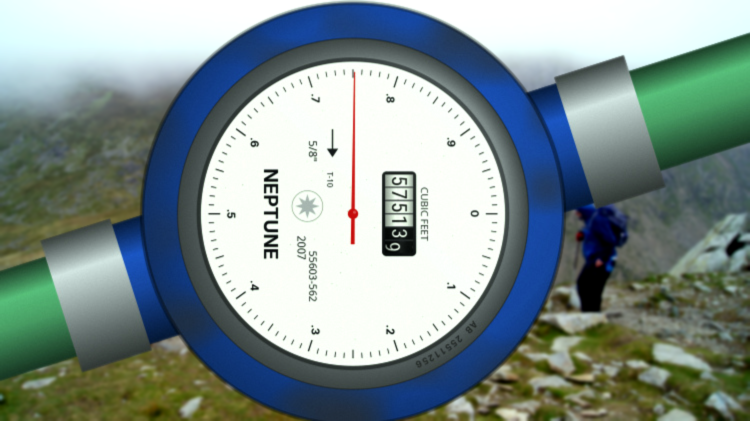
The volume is {"value": 575138.75, "unit": "ft³"}
